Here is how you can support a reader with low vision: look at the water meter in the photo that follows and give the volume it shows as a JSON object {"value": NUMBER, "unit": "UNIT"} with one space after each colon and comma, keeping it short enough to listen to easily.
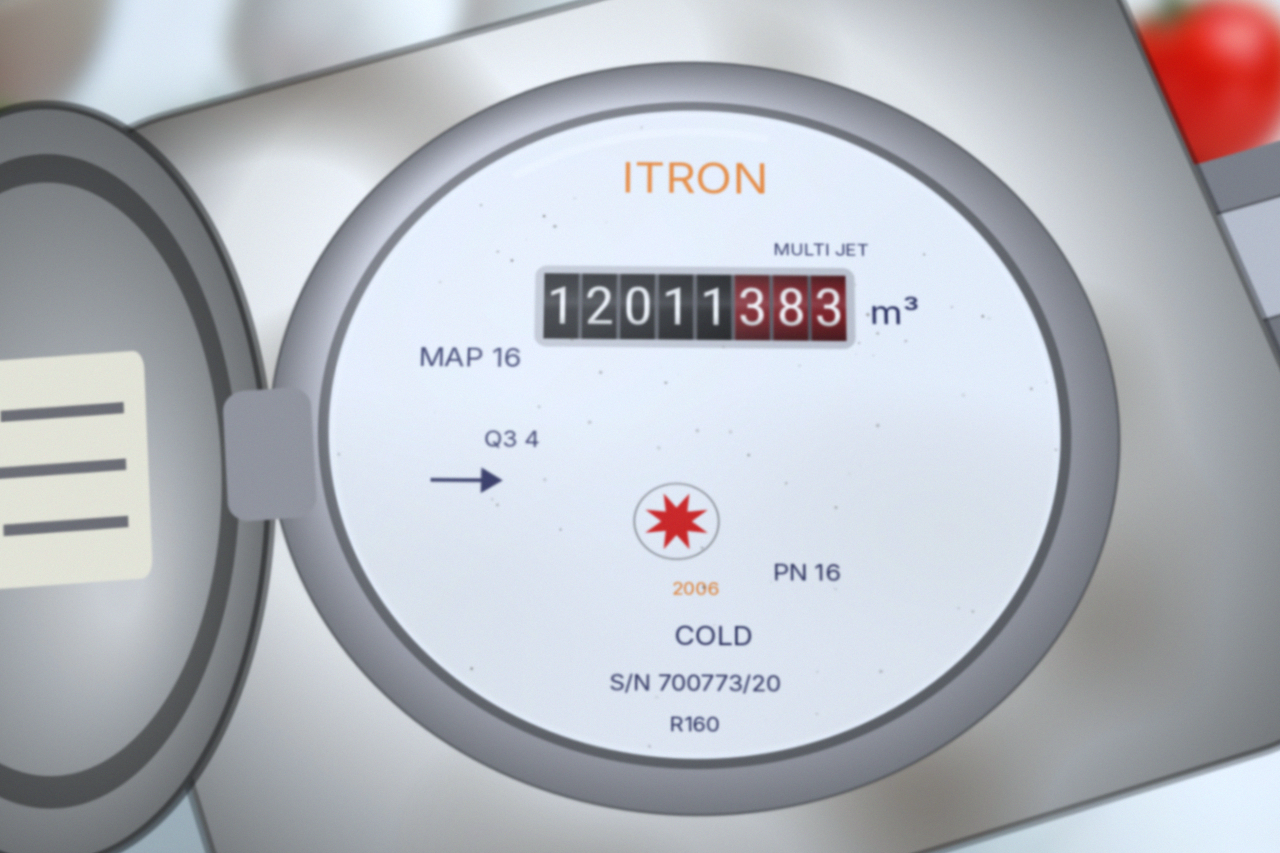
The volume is {"value": 12011.383, "unit": "m³"}
